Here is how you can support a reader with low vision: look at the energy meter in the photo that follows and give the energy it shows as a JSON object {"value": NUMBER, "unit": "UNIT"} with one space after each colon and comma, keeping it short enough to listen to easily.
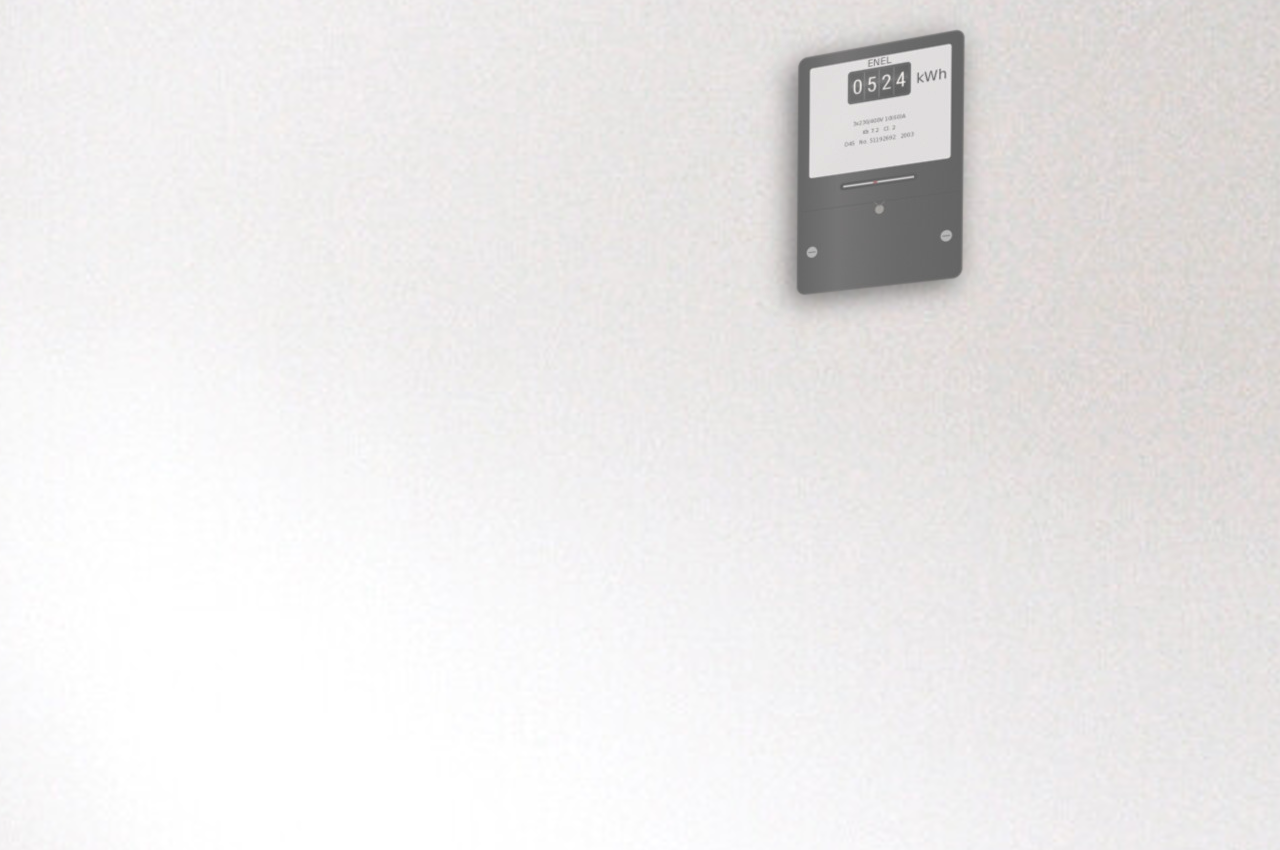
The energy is {"value": 524, "unit": "kWh"}
